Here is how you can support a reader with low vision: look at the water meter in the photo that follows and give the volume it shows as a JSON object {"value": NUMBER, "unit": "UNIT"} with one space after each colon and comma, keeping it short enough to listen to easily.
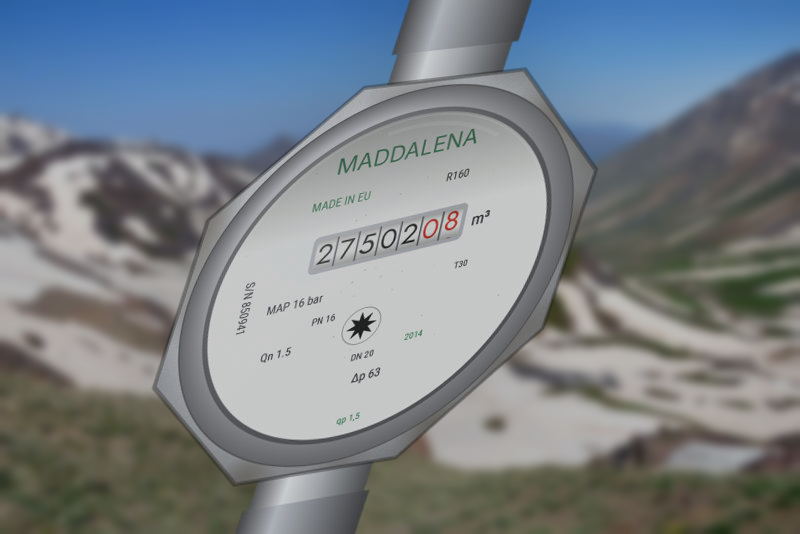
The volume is {"value": 27502.08, "unit": "m³"}
